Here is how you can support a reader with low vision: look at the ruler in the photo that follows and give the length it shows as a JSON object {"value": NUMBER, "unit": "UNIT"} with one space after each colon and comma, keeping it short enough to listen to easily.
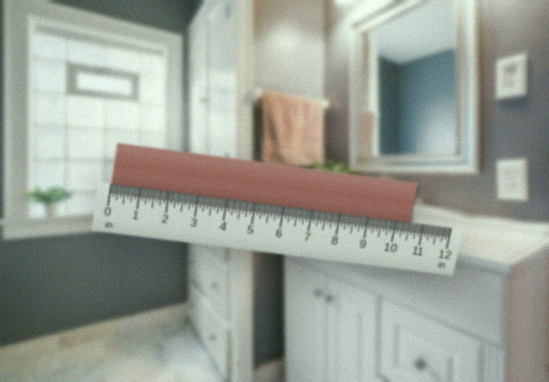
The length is {"value": 10.5, "unit": "in"}
